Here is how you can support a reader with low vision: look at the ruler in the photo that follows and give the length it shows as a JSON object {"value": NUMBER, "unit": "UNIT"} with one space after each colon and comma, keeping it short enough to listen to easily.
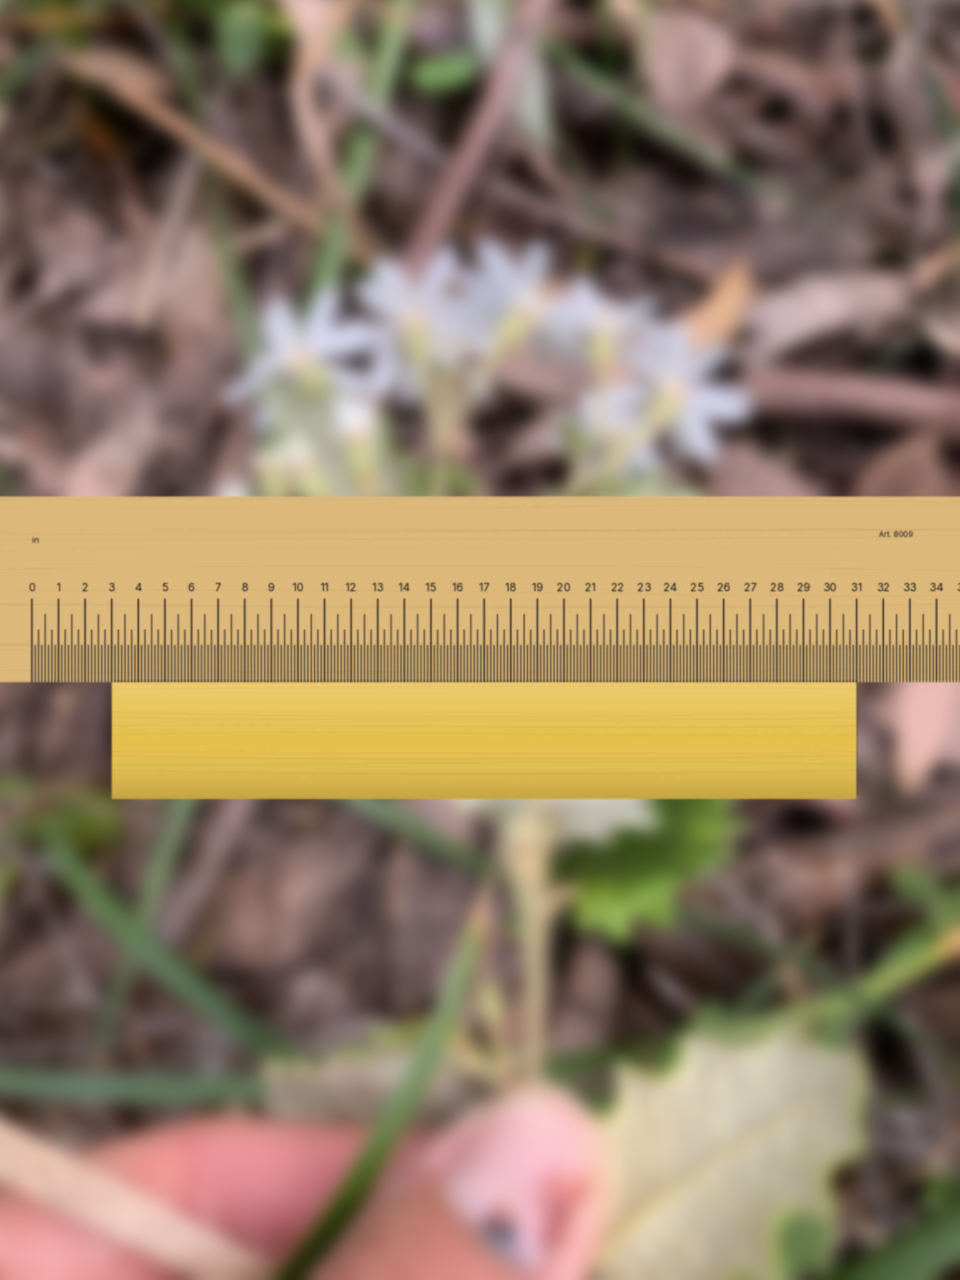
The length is {"value": 28, "unit": "in"}
